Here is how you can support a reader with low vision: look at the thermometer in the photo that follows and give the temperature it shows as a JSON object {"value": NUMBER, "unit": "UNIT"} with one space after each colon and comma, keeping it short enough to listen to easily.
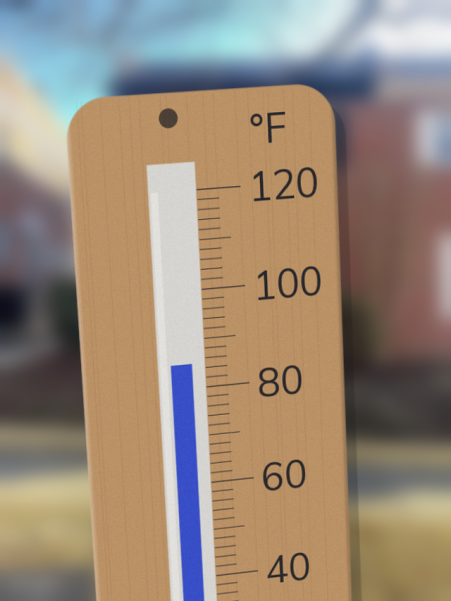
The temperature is {"value": 85, "unit": "°F"}
